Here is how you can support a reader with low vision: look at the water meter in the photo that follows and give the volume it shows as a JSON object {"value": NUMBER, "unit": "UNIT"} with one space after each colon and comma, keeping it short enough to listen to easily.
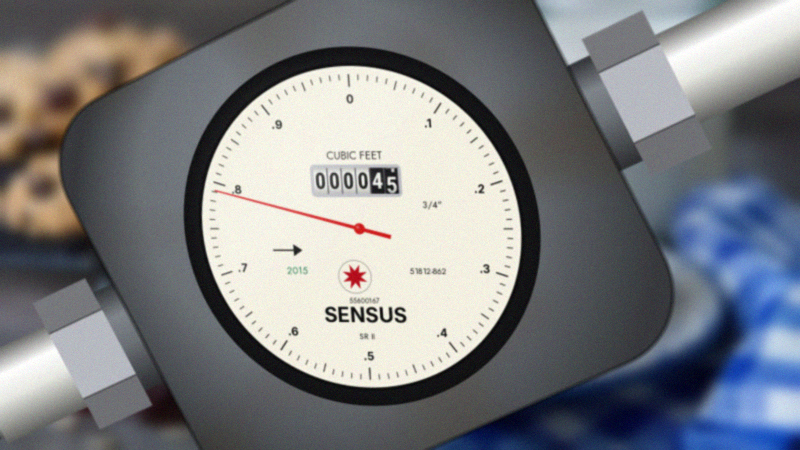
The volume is {"value": 44.79, "unit": "ft³"}
